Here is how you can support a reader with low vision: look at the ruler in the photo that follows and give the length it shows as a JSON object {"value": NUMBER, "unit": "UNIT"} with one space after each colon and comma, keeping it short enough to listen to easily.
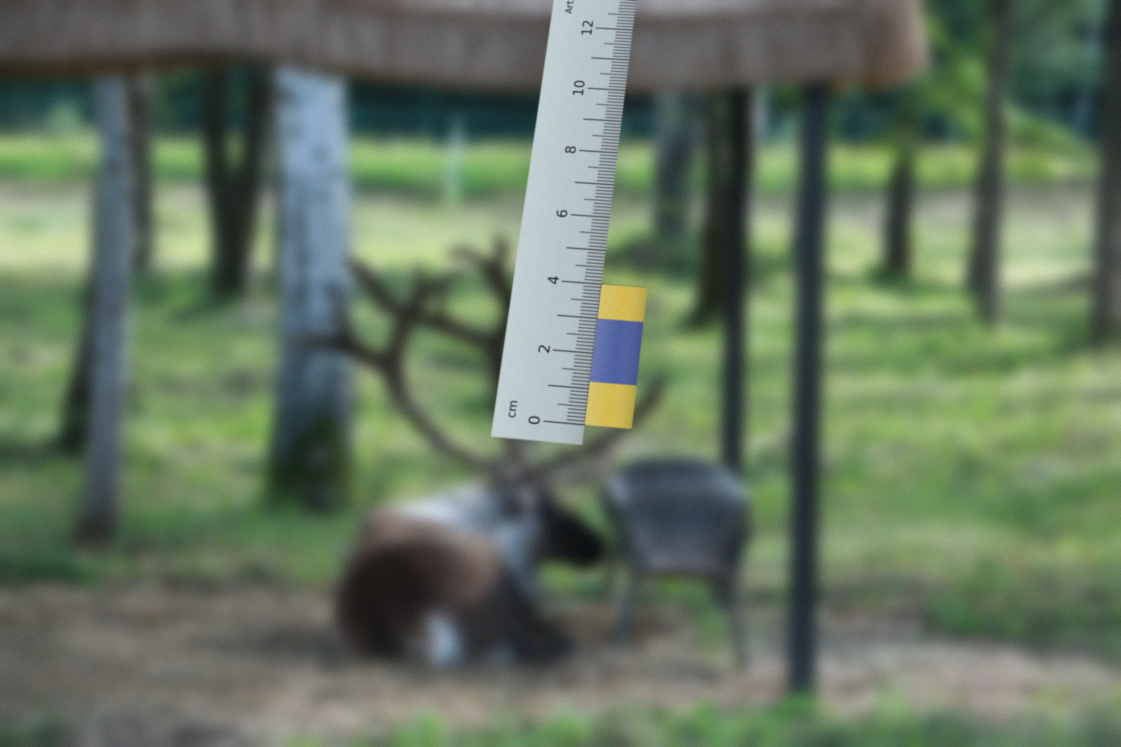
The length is {"value": 4, "unit": "cm"}
